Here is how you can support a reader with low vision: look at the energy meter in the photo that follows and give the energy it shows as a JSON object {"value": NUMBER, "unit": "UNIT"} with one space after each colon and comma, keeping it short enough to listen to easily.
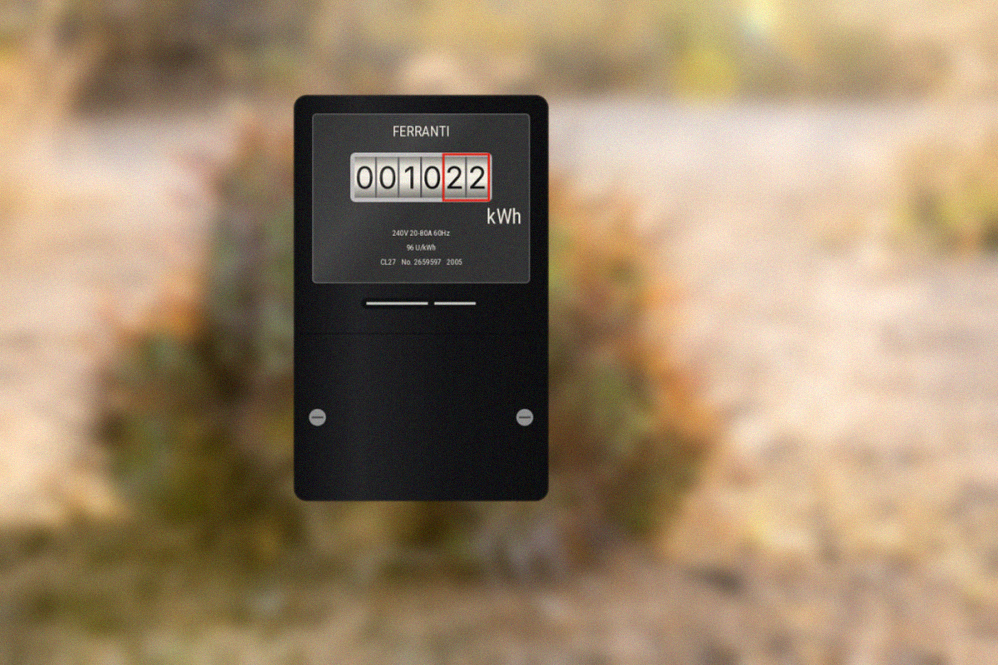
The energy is {"value": 10.22, "unit": "kWh"}
